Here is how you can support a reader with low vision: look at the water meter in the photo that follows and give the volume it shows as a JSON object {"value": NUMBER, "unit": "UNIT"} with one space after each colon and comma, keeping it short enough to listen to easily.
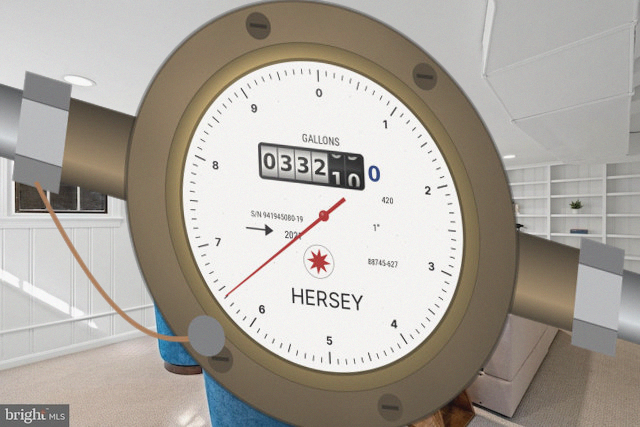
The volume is {"value": 332096.4, "unit": "gal"}
